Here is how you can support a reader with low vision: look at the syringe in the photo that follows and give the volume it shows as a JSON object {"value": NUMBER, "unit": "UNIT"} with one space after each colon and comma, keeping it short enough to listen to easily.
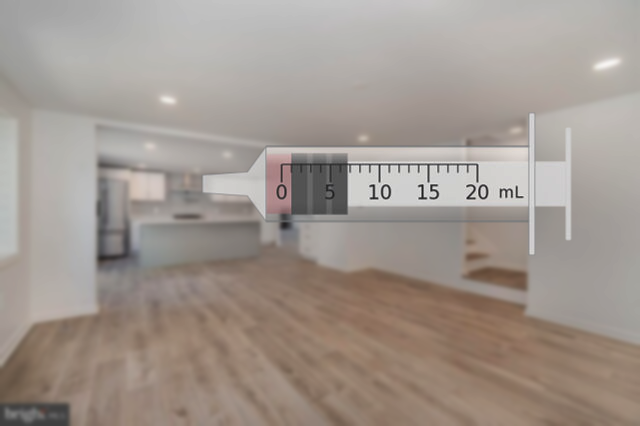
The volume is {"value": 1, "unit": "mL"}
